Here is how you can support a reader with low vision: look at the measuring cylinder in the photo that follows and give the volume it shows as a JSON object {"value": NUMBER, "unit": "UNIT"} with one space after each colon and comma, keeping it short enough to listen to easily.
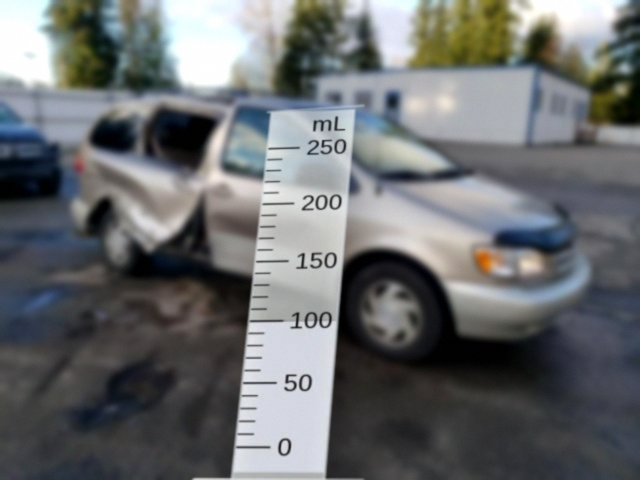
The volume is {"value": 100, "unit": "mL"}
